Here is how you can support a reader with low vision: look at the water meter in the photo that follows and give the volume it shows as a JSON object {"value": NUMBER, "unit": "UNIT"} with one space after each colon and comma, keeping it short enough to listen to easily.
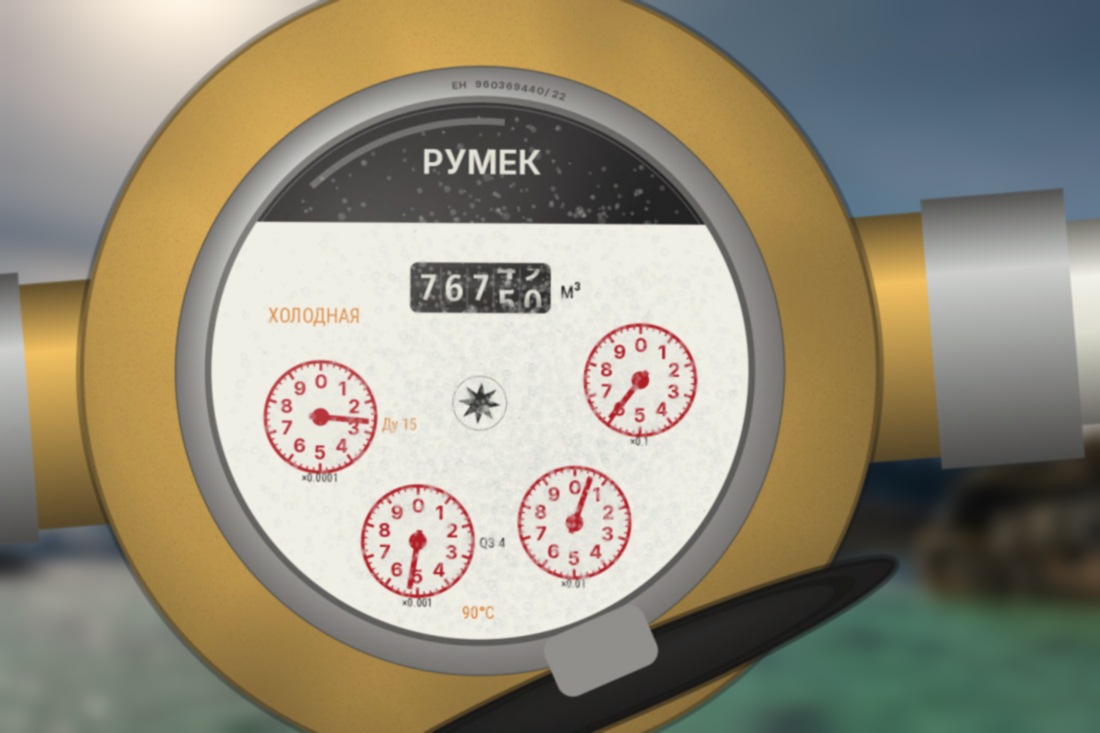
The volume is {"value": 76749.6052, "unit": "m³"}
